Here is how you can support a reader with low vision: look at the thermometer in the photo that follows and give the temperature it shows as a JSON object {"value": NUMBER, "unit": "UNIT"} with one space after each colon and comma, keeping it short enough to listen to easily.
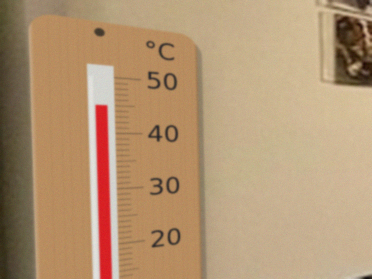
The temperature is {"value": 45, "unit": "°C"}
